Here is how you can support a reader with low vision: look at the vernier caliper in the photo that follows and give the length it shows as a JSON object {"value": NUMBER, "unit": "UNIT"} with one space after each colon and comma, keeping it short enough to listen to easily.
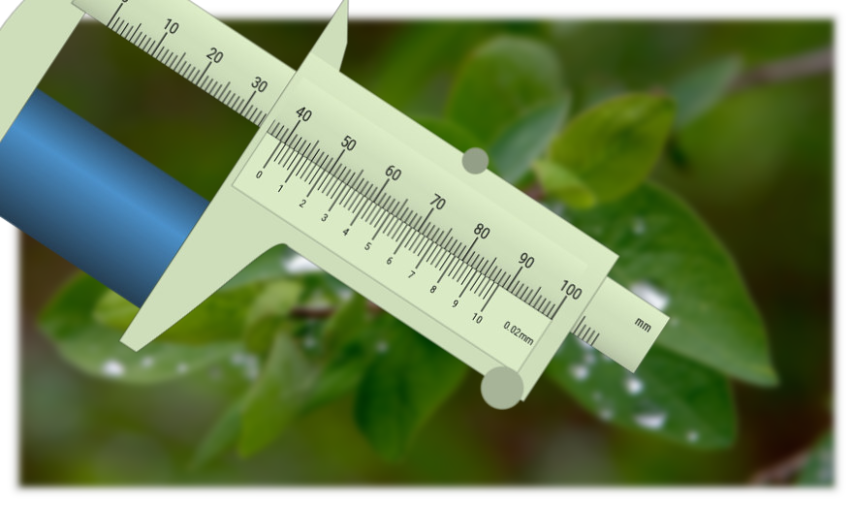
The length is {"value": 39.2, "unit": "mm"}
